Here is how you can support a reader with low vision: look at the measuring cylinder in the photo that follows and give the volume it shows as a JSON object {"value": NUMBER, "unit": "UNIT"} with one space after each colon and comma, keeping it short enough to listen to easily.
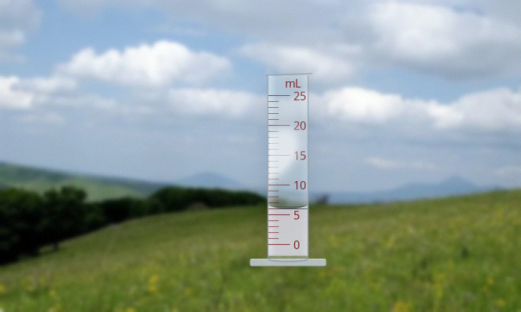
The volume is {"value": 6, "unit": "mL"}
